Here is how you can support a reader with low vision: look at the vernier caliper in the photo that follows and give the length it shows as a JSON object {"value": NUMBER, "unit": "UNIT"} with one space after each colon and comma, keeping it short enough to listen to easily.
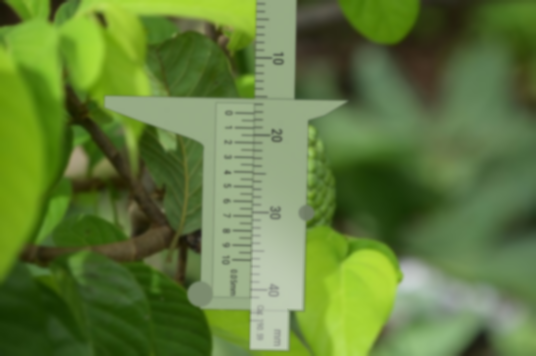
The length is {"value": 17.2, "unit": "mm"}
